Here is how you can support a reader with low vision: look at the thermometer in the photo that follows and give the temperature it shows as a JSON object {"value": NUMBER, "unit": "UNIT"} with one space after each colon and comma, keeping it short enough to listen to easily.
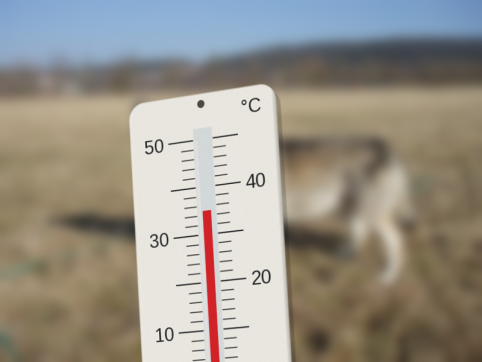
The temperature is {"value": 35, "unit": "°C"}
